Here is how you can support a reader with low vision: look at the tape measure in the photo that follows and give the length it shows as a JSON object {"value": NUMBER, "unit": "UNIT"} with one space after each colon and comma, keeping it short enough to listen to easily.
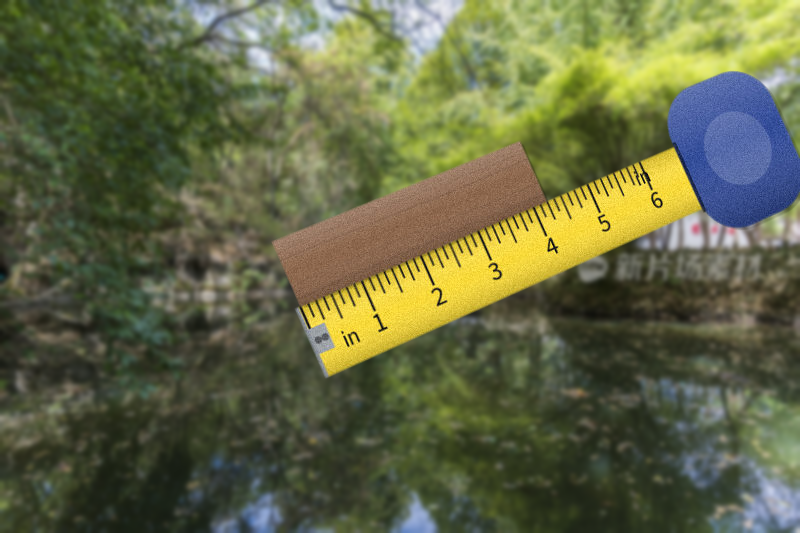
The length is {"value": 4.25, "unit": "in"}
